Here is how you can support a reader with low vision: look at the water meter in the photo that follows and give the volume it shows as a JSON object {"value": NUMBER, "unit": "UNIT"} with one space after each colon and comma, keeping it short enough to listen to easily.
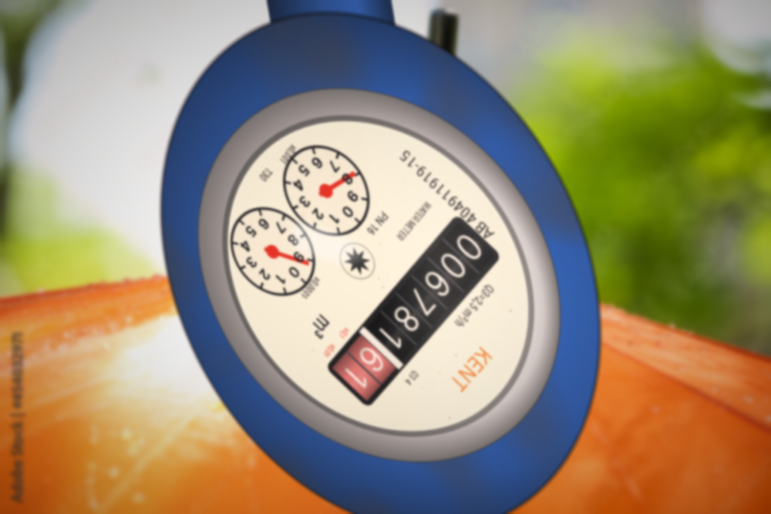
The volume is {"value": 6781.6179, "unit": "m³"}
